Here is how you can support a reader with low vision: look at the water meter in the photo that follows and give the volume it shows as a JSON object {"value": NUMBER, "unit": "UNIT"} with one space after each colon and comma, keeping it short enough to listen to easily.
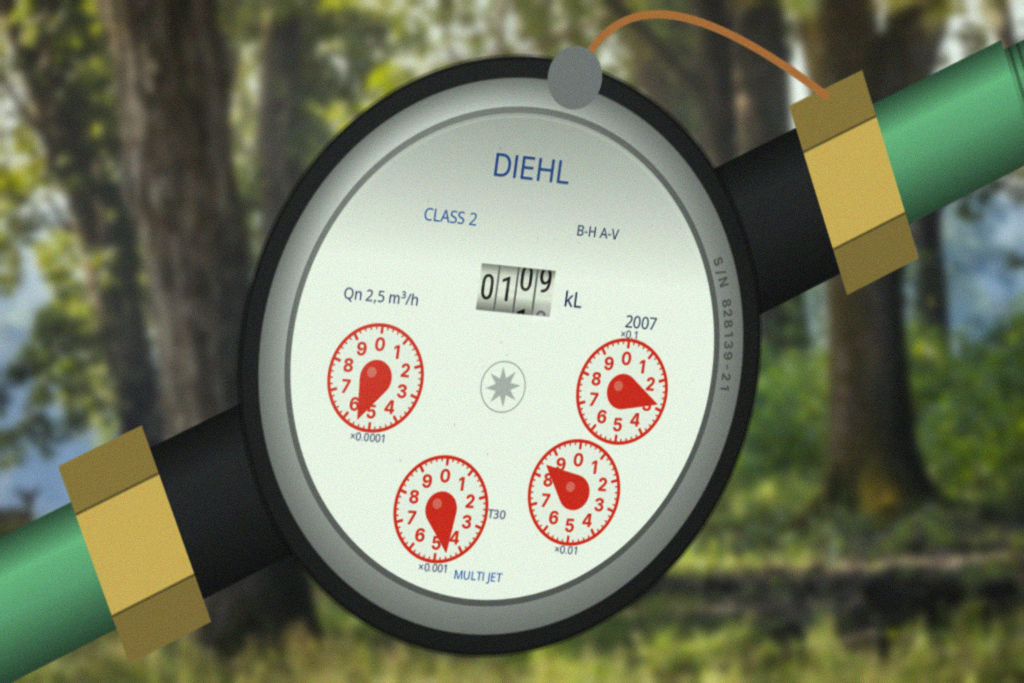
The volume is {"value": 109.2845, "unit": "kL"}
